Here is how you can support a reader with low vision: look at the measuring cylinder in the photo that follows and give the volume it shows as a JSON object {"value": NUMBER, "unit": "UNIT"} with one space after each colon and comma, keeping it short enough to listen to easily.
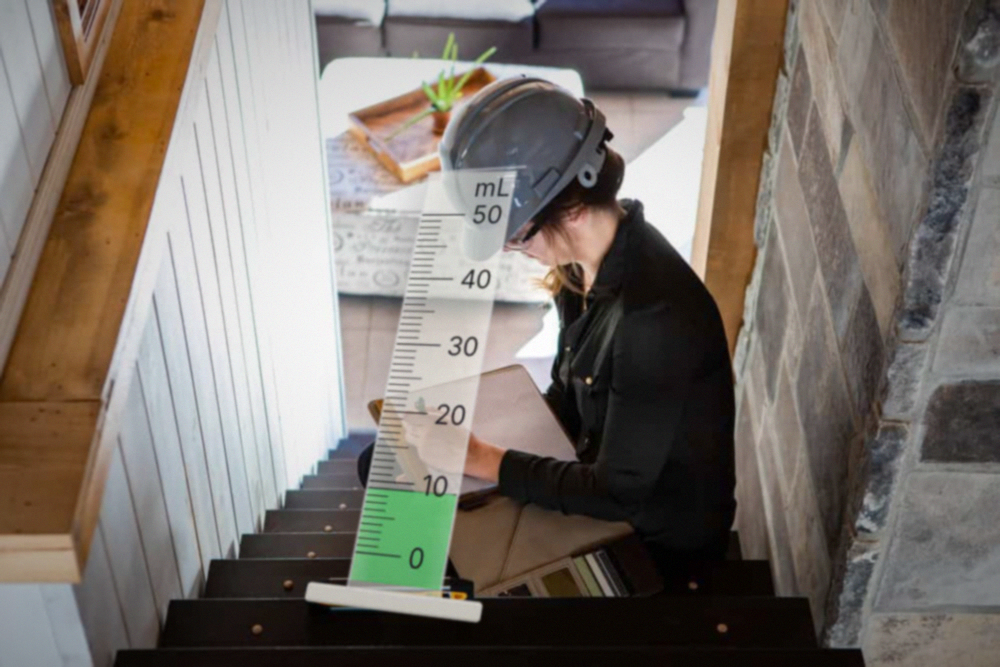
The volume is {"value": 9, "unit": "mL"}
